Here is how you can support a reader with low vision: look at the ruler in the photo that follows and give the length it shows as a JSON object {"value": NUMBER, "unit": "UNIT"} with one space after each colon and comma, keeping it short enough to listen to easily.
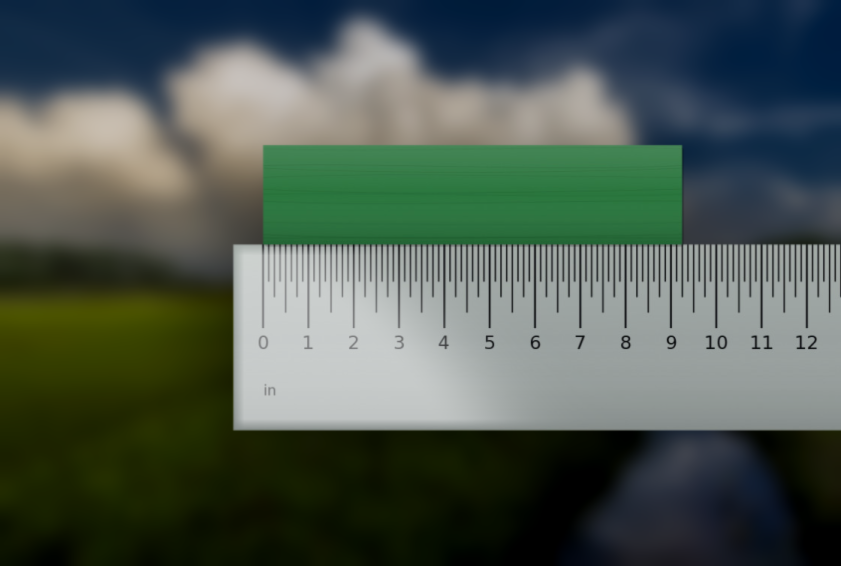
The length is {"value": 9.25, "unit": "in"}
